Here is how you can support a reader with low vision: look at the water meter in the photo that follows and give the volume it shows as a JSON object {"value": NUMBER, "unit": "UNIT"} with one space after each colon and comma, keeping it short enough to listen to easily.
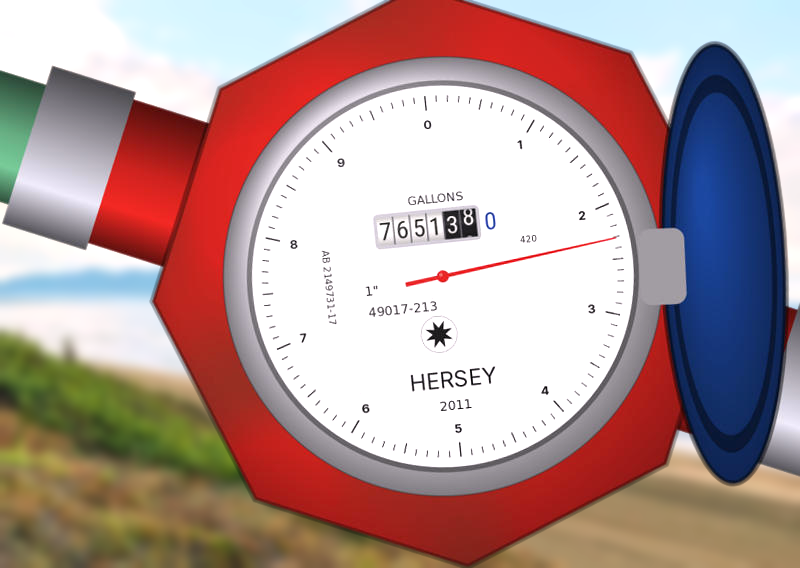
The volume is {"value": 7651382.3, "unit": "gal"}
